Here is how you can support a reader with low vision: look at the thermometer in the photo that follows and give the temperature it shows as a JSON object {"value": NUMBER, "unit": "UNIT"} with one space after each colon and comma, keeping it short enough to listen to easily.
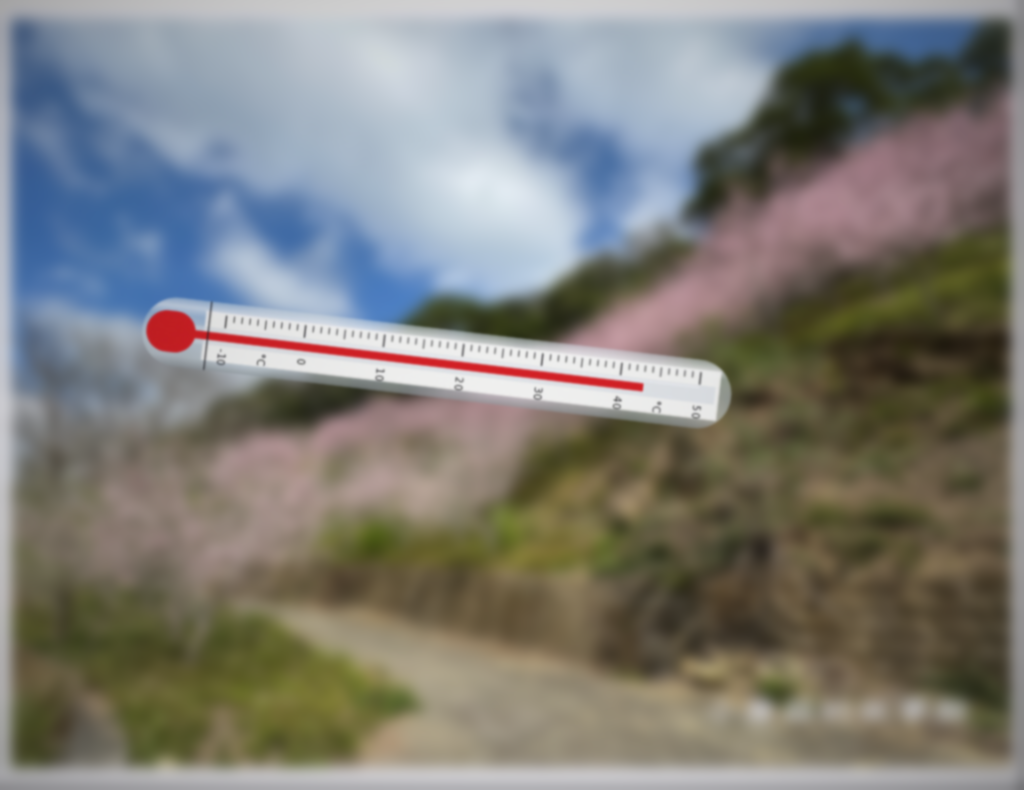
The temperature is {"value": 43, "unit": "°C"}
